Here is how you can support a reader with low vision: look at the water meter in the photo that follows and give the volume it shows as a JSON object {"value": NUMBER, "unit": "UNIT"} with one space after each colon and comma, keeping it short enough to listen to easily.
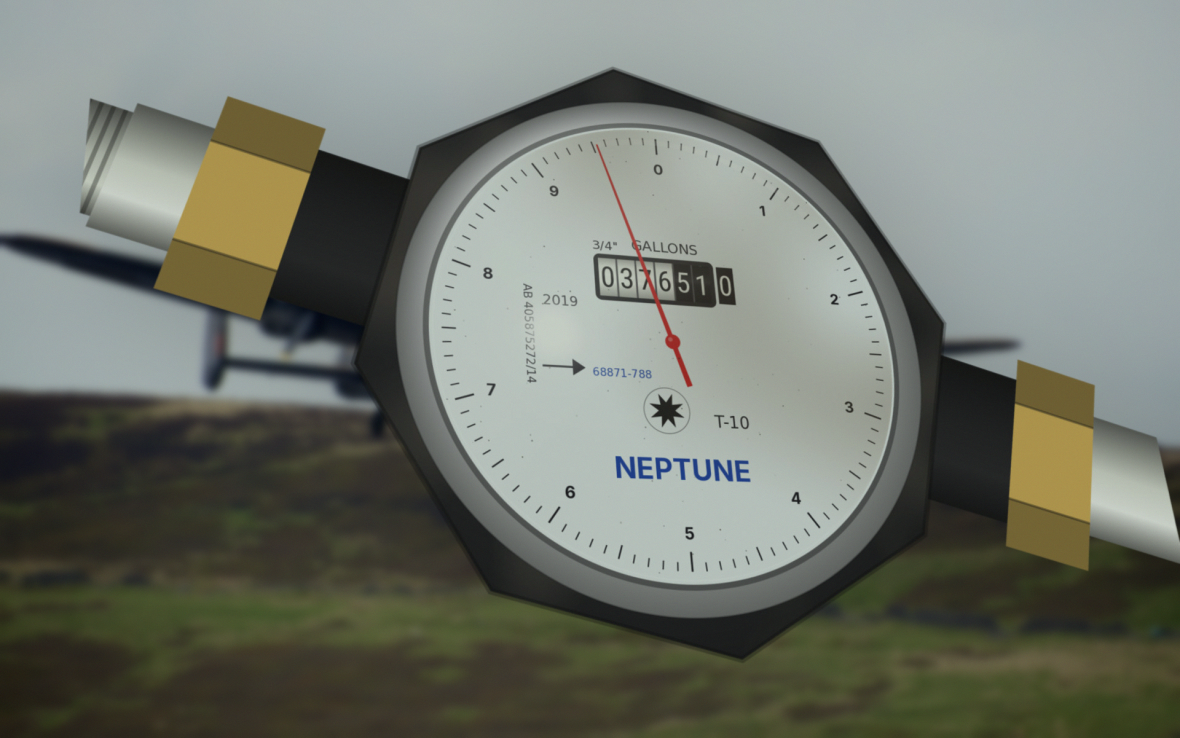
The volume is {"value": 376509.5, "unit": "gal"}
